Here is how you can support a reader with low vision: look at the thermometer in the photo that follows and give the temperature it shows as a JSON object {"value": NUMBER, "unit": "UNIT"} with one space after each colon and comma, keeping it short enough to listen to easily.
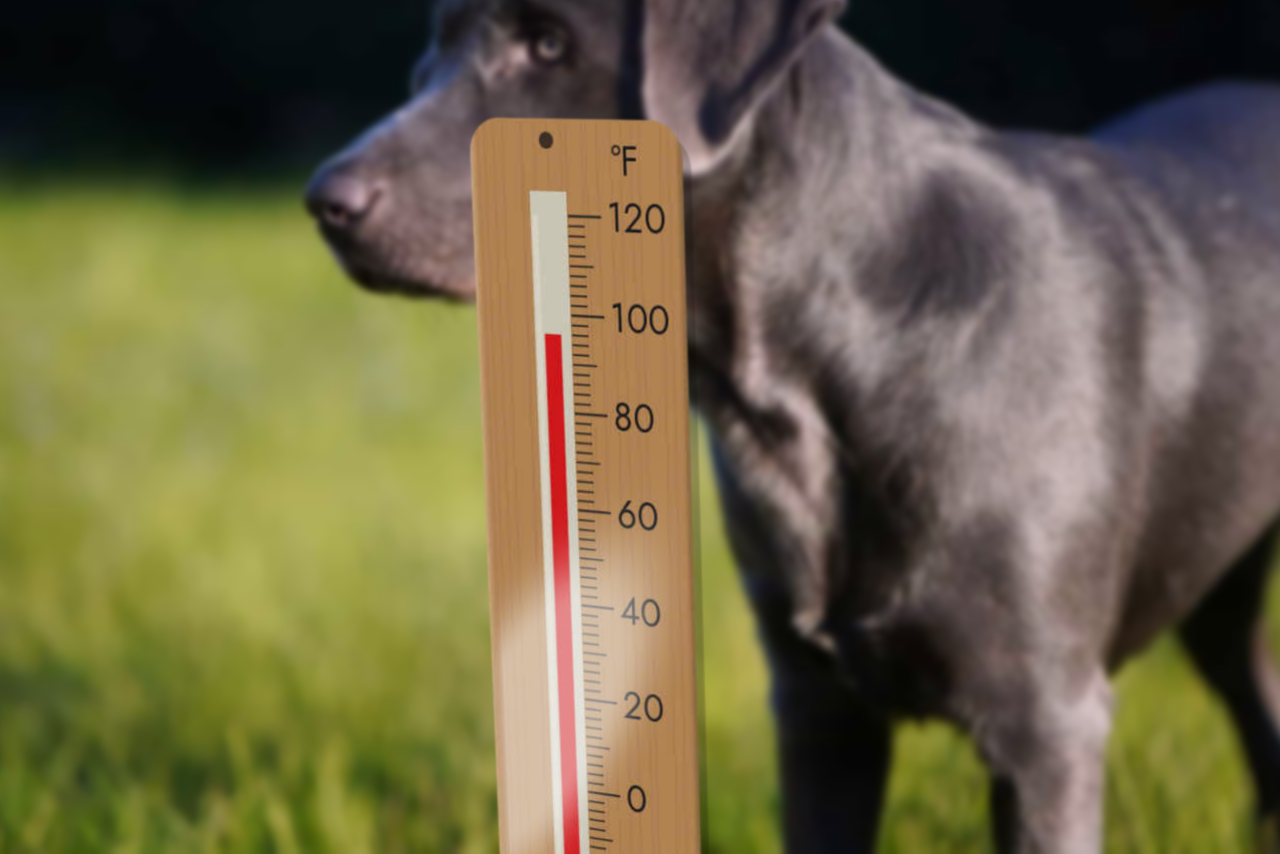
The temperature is {"value": 96, "unit": "°F"}
